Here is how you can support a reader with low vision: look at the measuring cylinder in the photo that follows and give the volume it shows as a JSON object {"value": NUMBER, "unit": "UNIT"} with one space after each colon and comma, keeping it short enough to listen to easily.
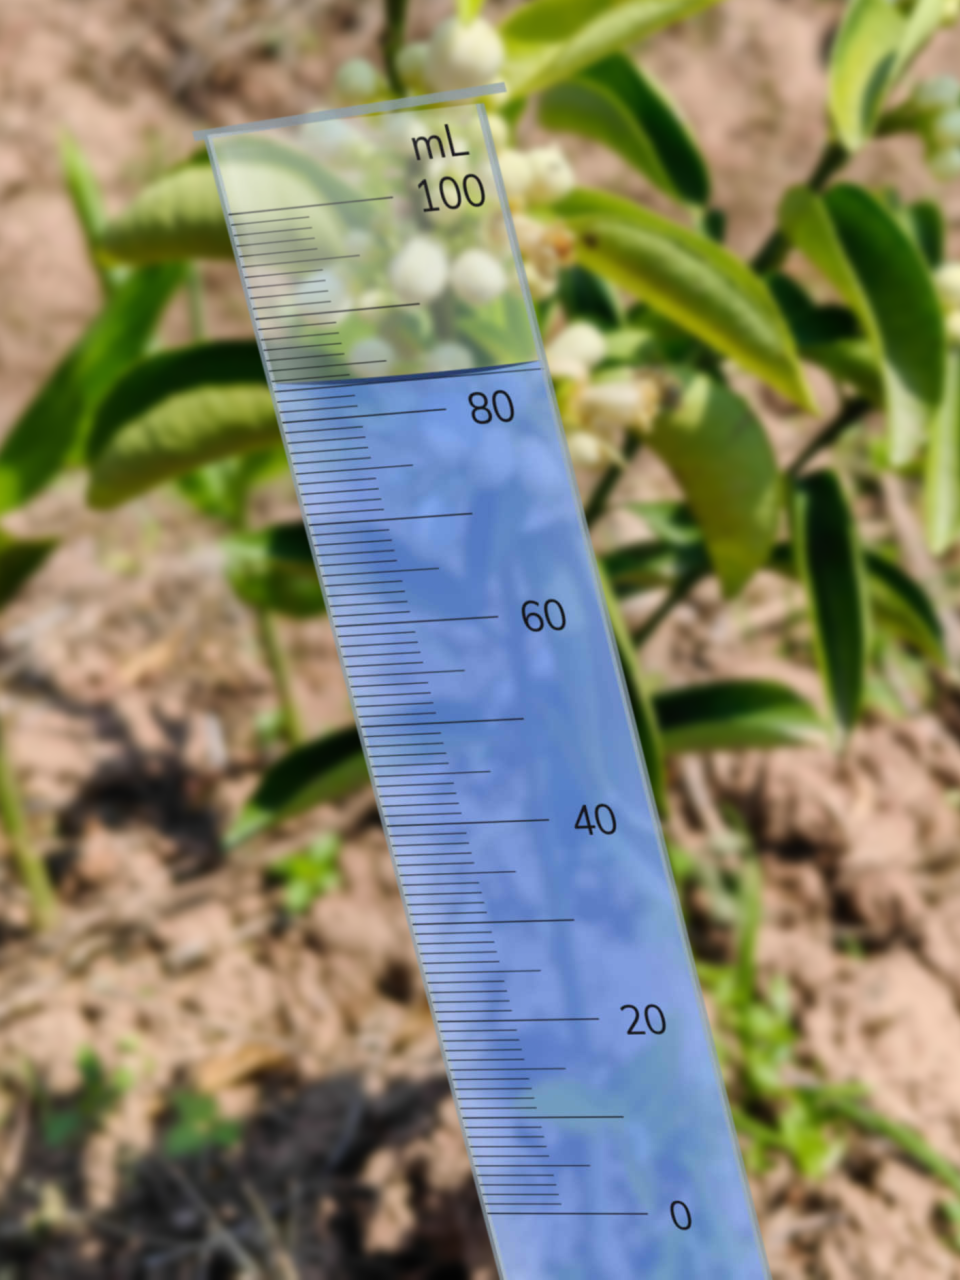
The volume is {"value": 83, "unit": "mL"}
